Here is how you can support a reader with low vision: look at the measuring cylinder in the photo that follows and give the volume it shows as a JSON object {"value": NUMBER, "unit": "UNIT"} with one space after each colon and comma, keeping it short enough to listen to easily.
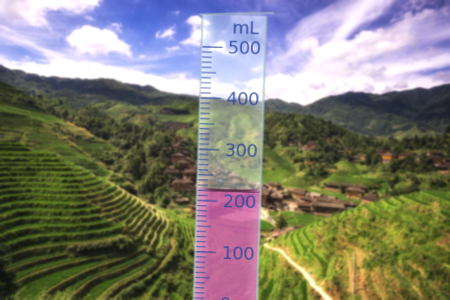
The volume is {"value": 220, "unit": "mL"}
